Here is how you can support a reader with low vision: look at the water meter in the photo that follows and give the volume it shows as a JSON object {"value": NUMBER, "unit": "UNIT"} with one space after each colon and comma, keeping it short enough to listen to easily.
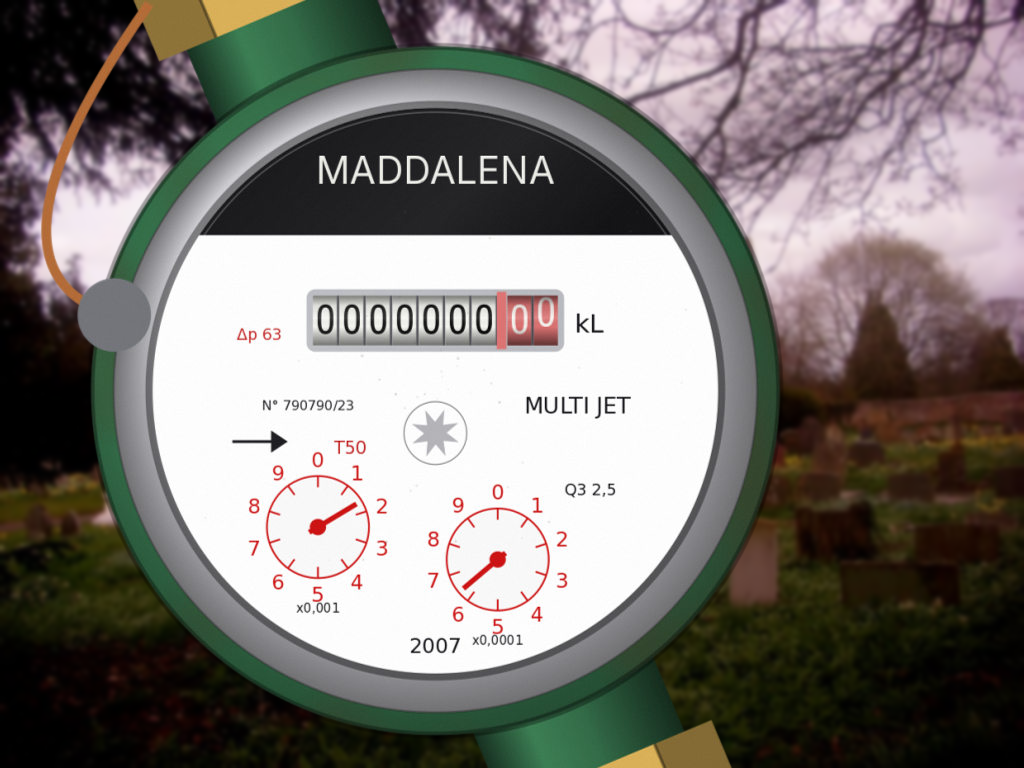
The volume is {"value": 0.0016, "unit": "kL"}
